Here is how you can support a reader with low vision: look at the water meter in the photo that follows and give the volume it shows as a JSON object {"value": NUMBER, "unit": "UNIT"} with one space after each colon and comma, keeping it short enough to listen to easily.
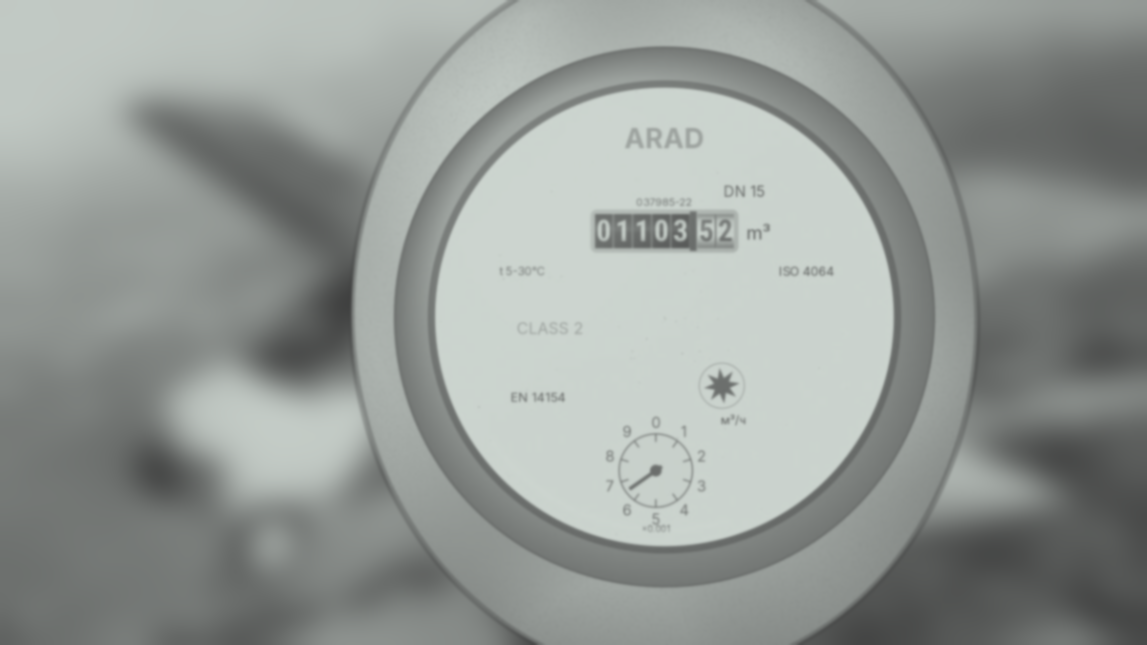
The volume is {"value": 1103.526, "unit": "m³"}
